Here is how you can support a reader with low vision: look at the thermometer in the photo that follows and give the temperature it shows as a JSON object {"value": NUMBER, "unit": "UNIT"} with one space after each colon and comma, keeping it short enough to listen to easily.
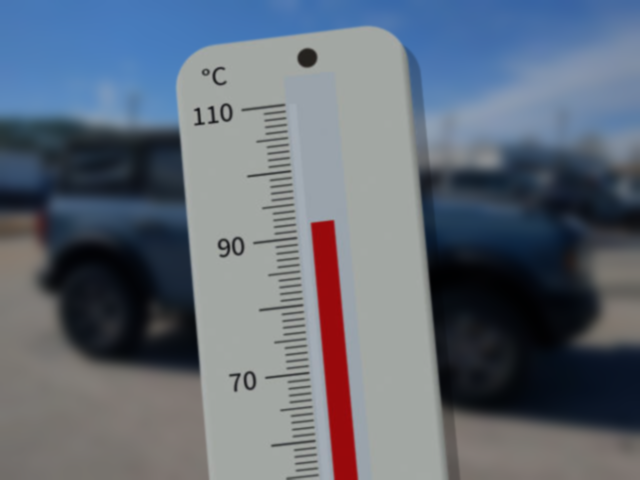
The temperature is {"value": 92, "unit": "°C"}
